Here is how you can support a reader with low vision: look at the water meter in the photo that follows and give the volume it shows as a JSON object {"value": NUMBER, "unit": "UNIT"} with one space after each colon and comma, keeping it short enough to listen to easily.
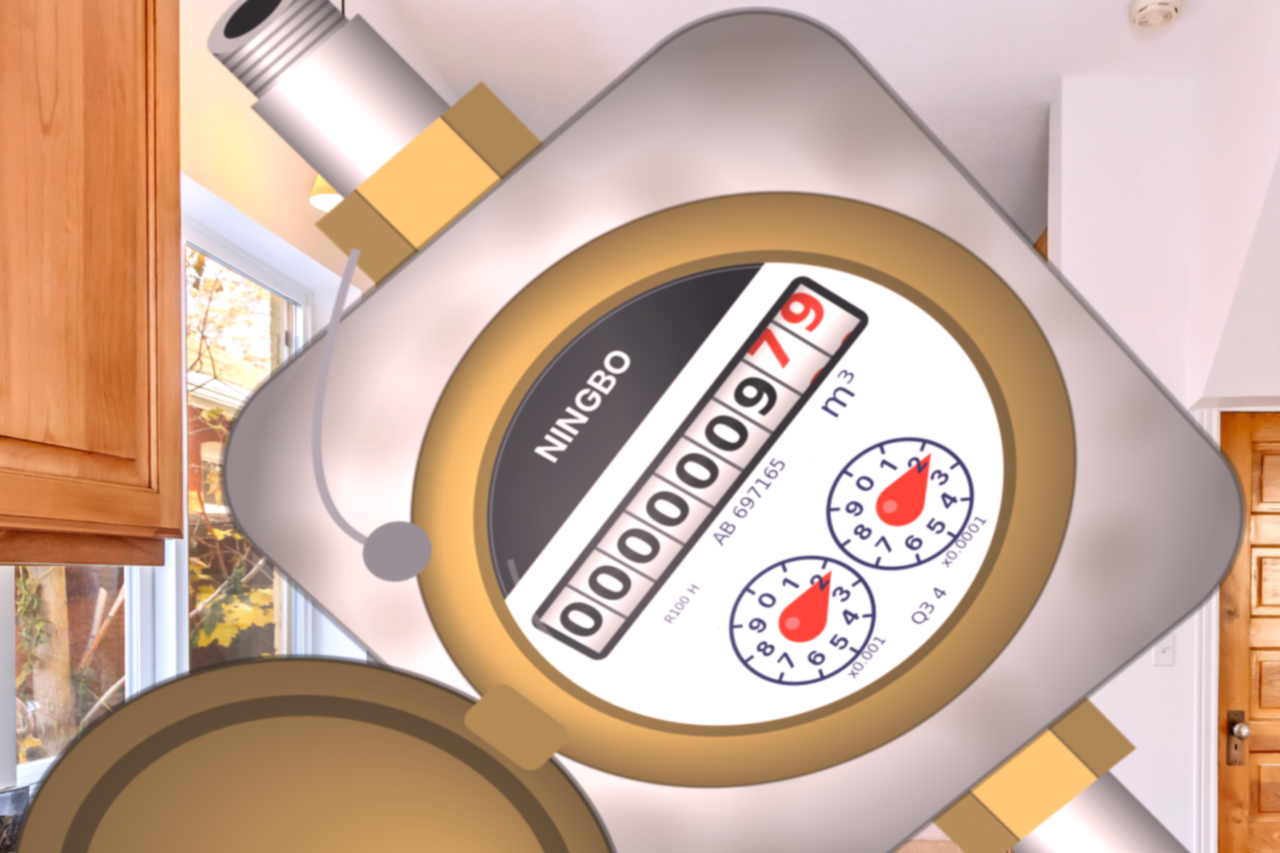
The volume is {"value": 9.7922, "unit": "m³"}
